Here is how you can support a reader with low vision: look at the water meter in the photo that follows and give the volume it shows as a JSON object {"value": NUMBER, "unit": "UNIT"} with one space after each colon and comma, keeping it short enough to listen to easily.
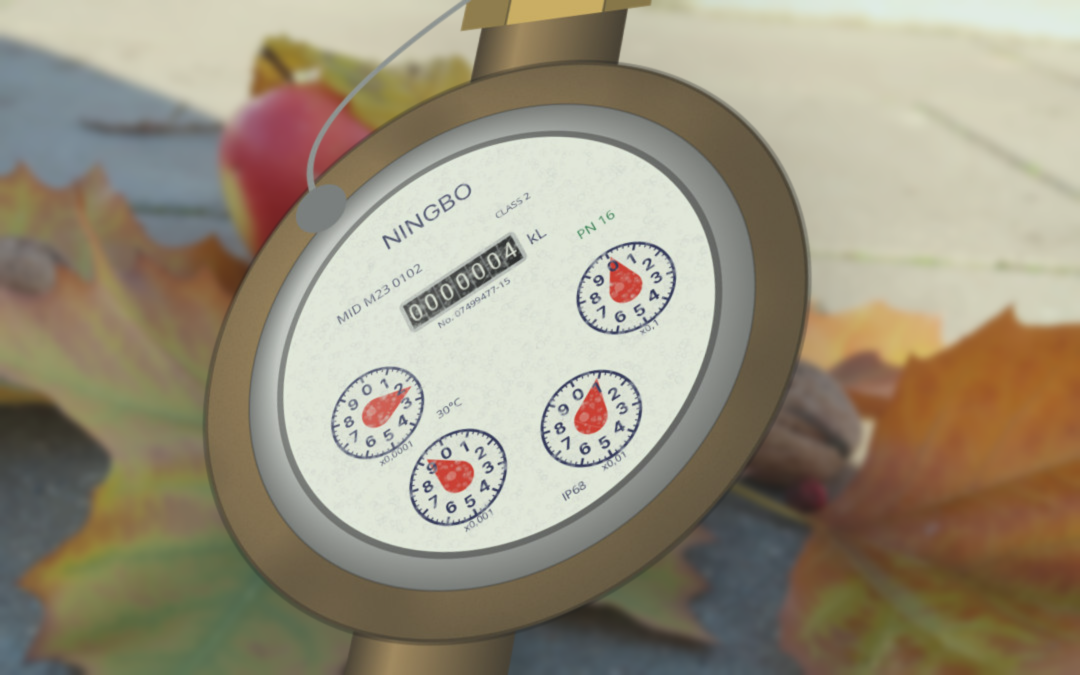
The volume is {"value": 4.0092, "unit": "kL"}
